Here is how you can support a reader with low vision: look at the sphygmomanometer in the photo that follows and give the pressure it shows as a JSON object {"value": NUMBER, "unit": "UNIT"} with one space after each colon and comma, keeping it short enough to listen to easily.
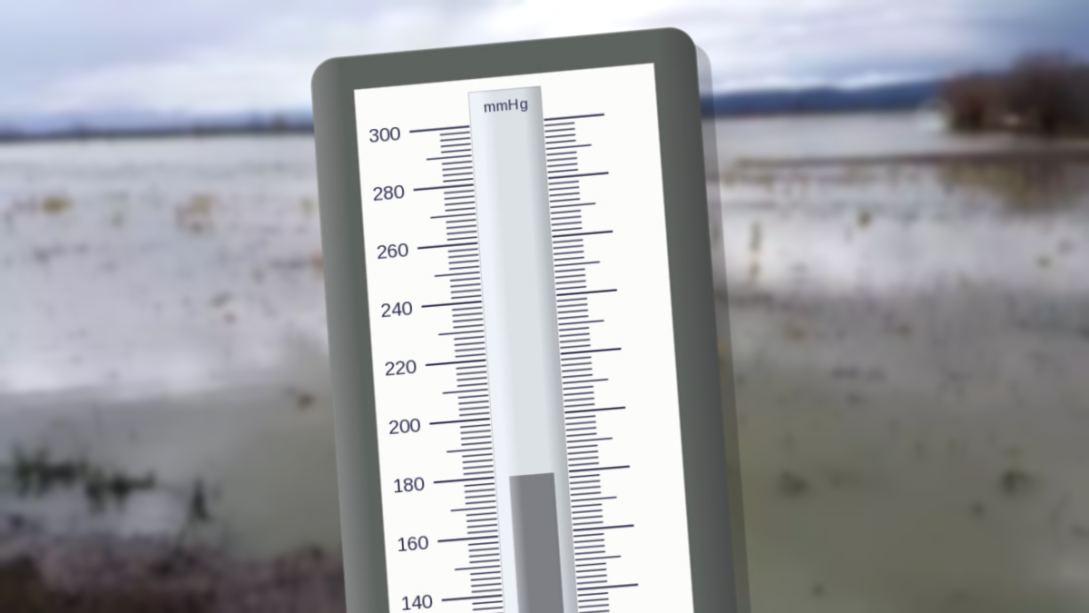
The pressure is {"value": 180, "unit": "mmHg"}
